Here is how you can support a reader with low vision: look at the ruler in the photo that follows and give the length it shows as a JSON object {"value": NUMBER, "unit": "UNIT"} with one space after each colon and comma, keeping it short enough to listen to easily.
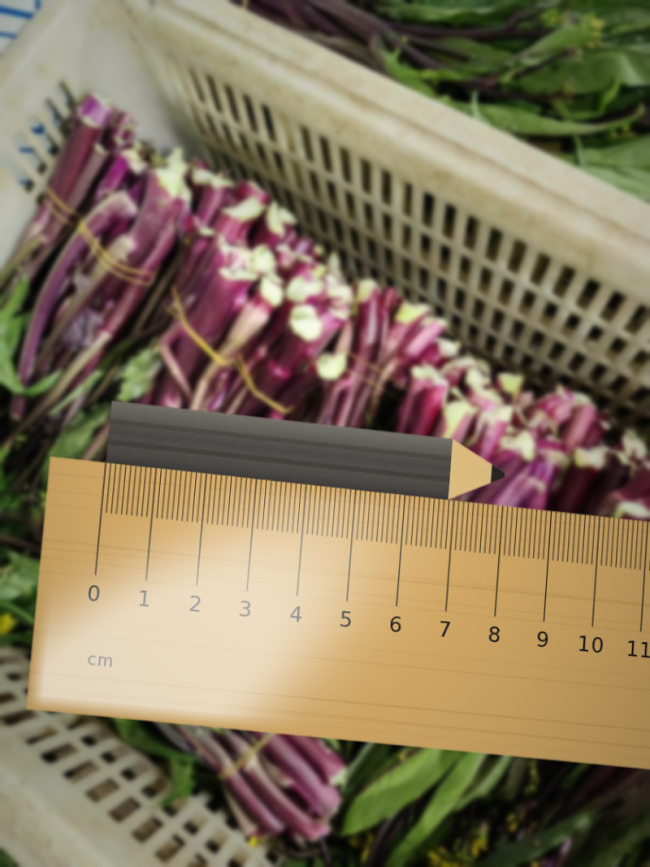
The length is {"value": 8, "unit": "cm"}
